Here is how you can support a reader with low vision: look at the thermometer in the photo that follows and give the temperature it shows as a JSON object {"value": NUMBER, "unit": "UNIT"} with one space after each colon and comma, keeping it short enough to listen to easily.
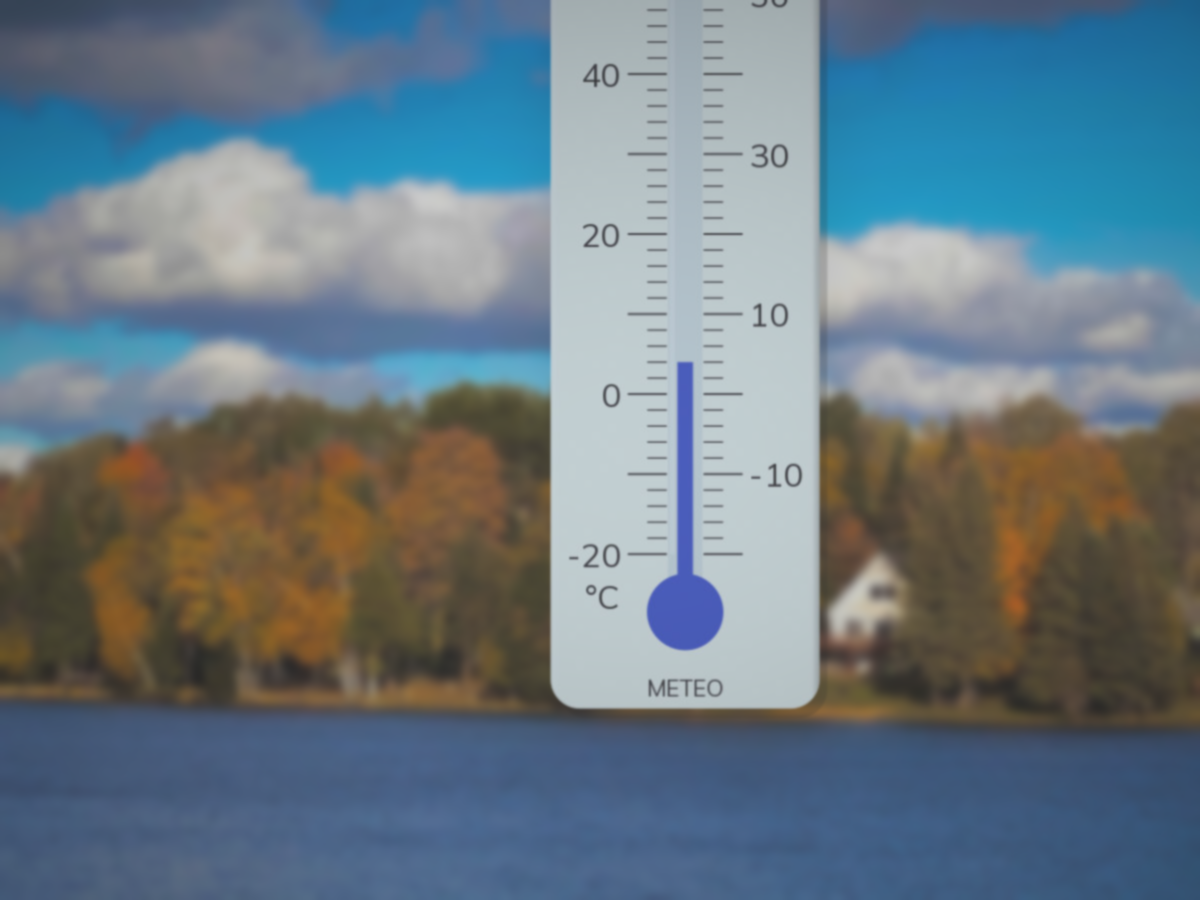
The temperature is {"value": 4, "unit": "°C"}
